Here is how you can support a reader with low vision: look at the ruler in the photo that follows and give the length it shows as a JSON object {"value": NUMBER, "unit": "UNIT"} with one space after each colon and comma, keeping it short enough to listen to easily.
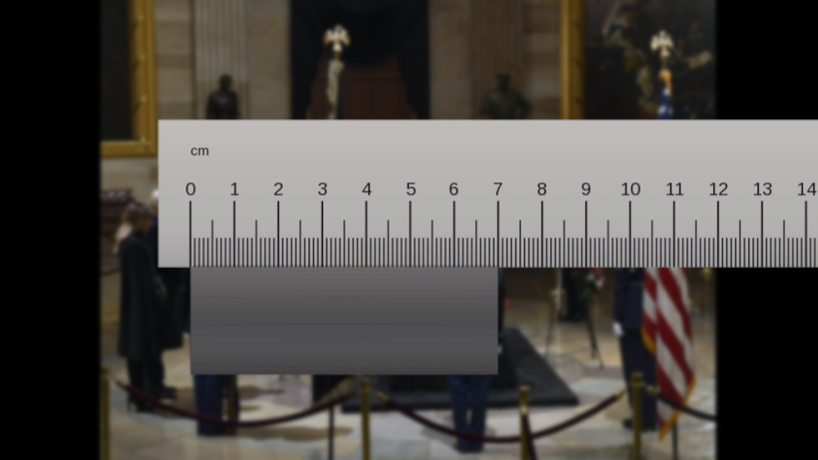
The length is {"value": 7, "unit": "cm"}
